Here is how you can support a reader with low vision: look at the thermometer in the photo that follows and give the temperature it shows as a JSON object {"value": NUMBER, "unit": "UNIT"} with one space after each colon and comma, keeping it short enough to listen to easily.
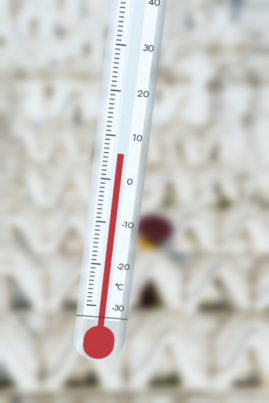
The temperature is {"value": 6, "unit": "°C"}
